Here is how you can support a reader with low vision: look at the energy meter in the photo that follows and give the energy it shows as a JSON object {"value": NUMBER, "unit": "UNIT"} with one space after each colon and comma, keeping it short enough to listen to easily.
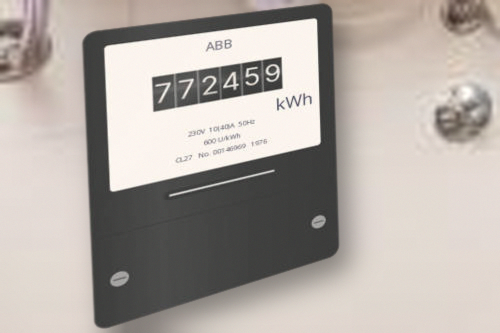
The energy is {"value": 772459, "unit": "kWh"}
